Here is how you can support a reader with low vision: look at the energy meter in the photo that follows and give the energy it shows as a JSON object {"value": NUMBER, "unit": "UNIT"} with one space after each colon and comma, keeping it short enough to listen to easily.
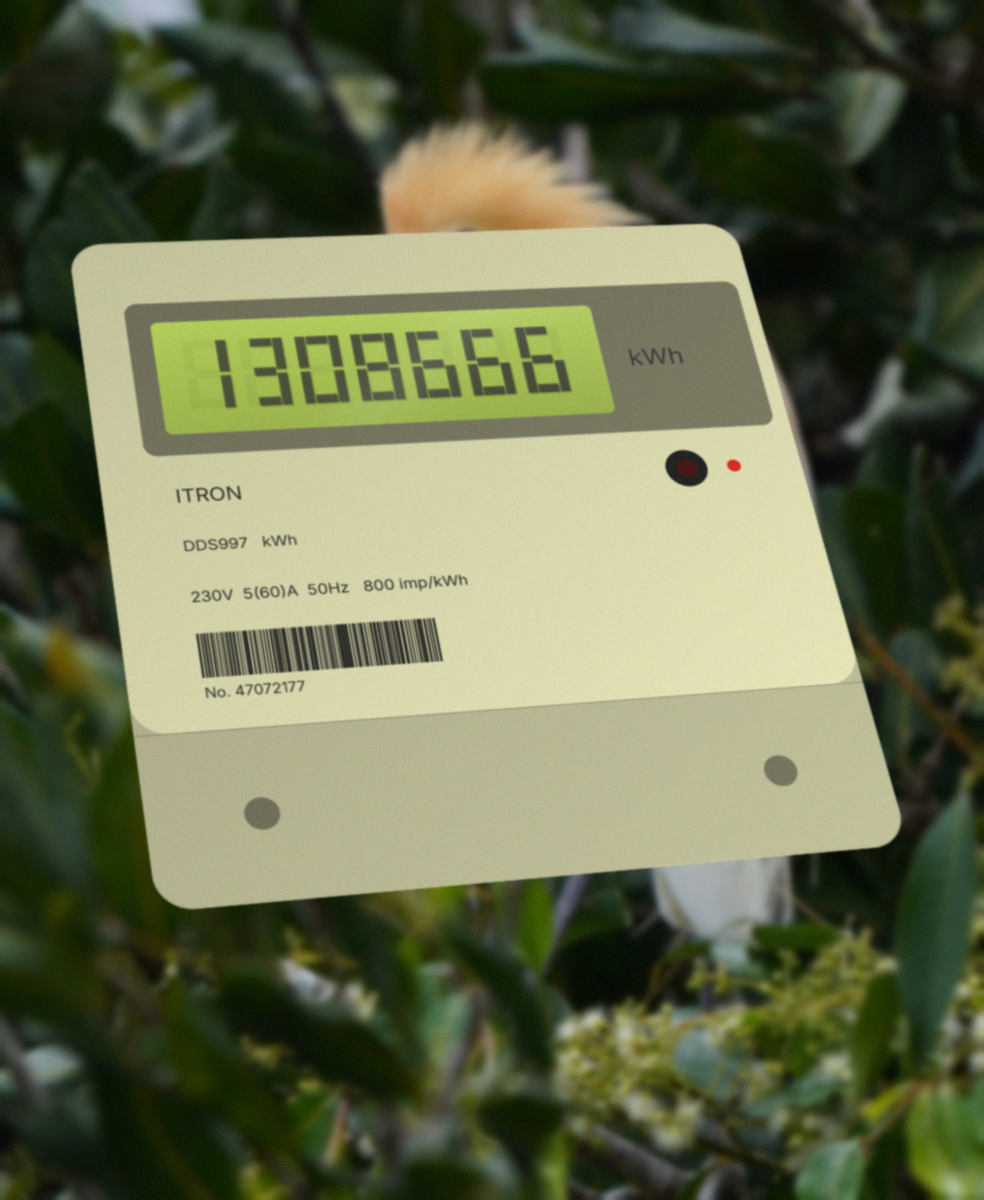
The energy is {"value": 1308666, "unit": "kWh"}
